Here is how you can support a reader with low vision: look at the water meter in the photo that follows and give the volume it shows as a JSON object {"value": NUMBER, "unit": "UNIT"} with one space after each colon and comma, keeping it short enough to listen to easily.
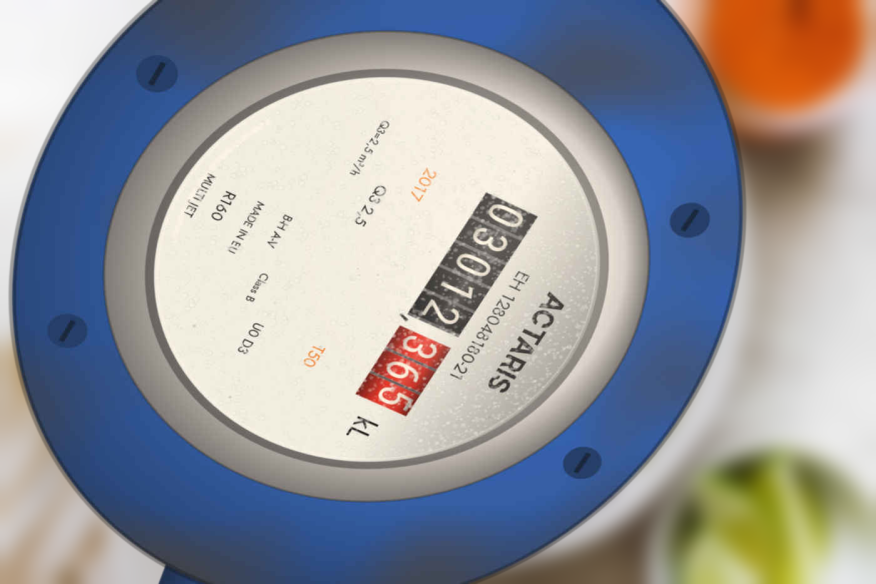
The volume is {"value": 3012.365, "unit": "kL"}
